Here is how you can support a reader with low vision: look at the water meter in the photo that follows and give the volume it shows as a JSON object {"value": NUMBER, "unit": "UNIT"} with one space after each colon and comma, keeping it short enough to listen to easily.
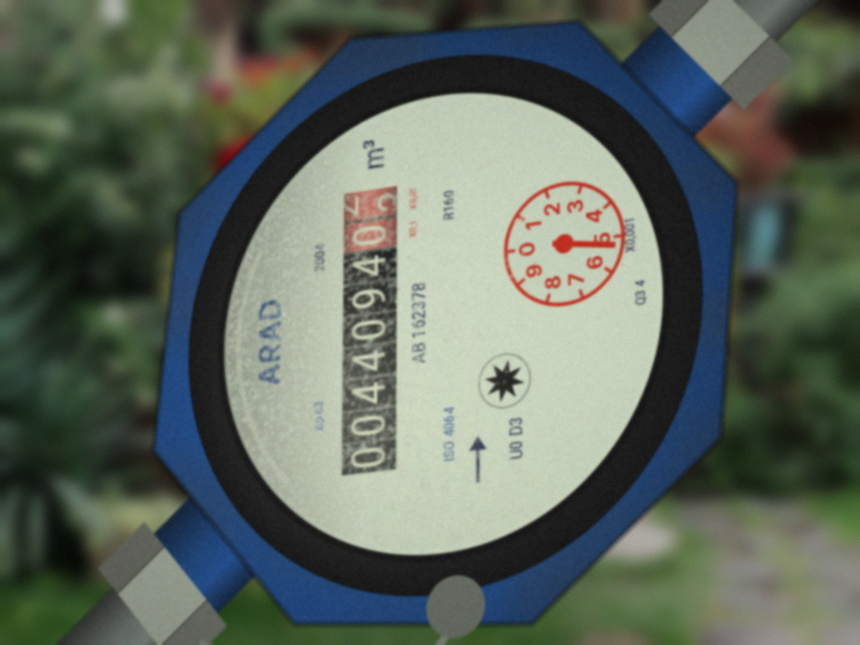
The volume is {"value": 44094.025, "unit": "m³"}
